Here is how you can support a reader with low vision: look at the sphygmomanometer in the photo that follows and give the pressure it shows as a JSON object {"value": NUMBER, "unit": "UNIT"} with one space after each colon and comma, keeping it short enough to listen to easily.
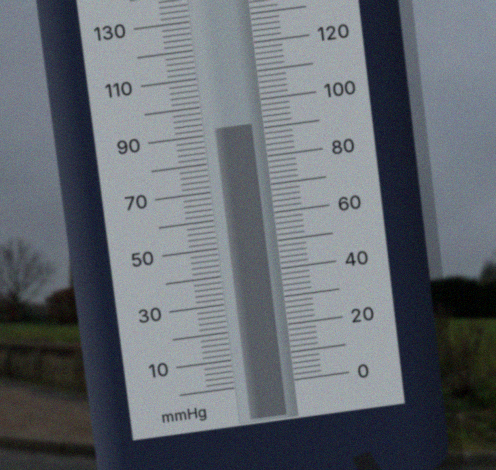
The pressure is {"value": 92, "unit": "mmHg"}
